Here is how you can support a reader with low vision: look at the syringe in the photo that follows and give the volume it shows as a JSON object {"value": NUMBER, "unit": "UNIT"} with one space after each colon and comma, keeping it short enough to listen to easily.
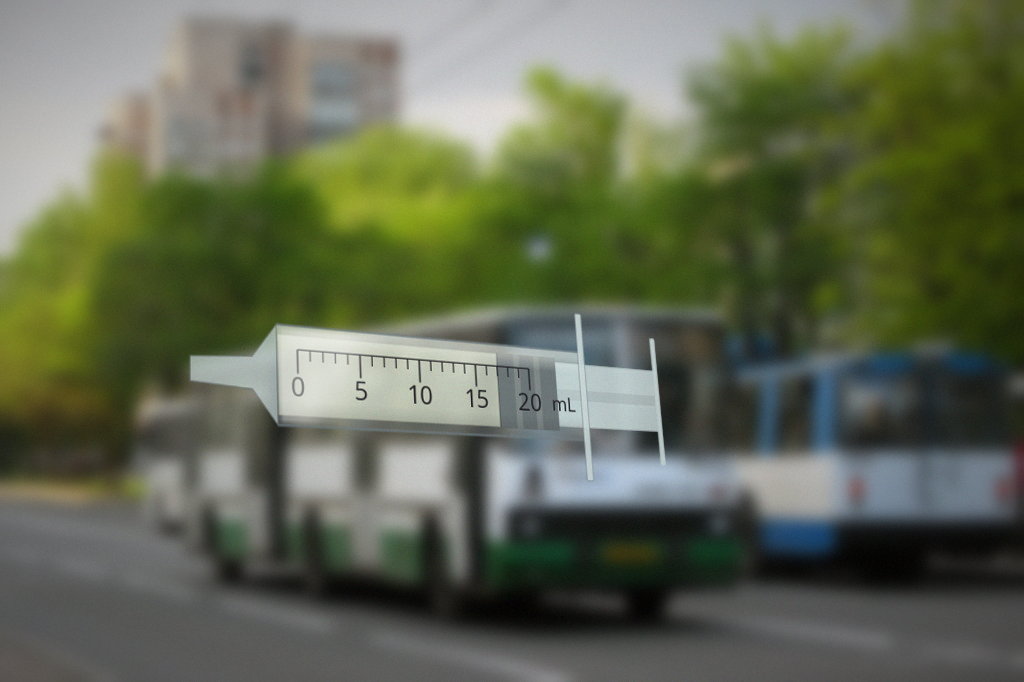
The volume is {"value": 17, "unit": "mL"}
